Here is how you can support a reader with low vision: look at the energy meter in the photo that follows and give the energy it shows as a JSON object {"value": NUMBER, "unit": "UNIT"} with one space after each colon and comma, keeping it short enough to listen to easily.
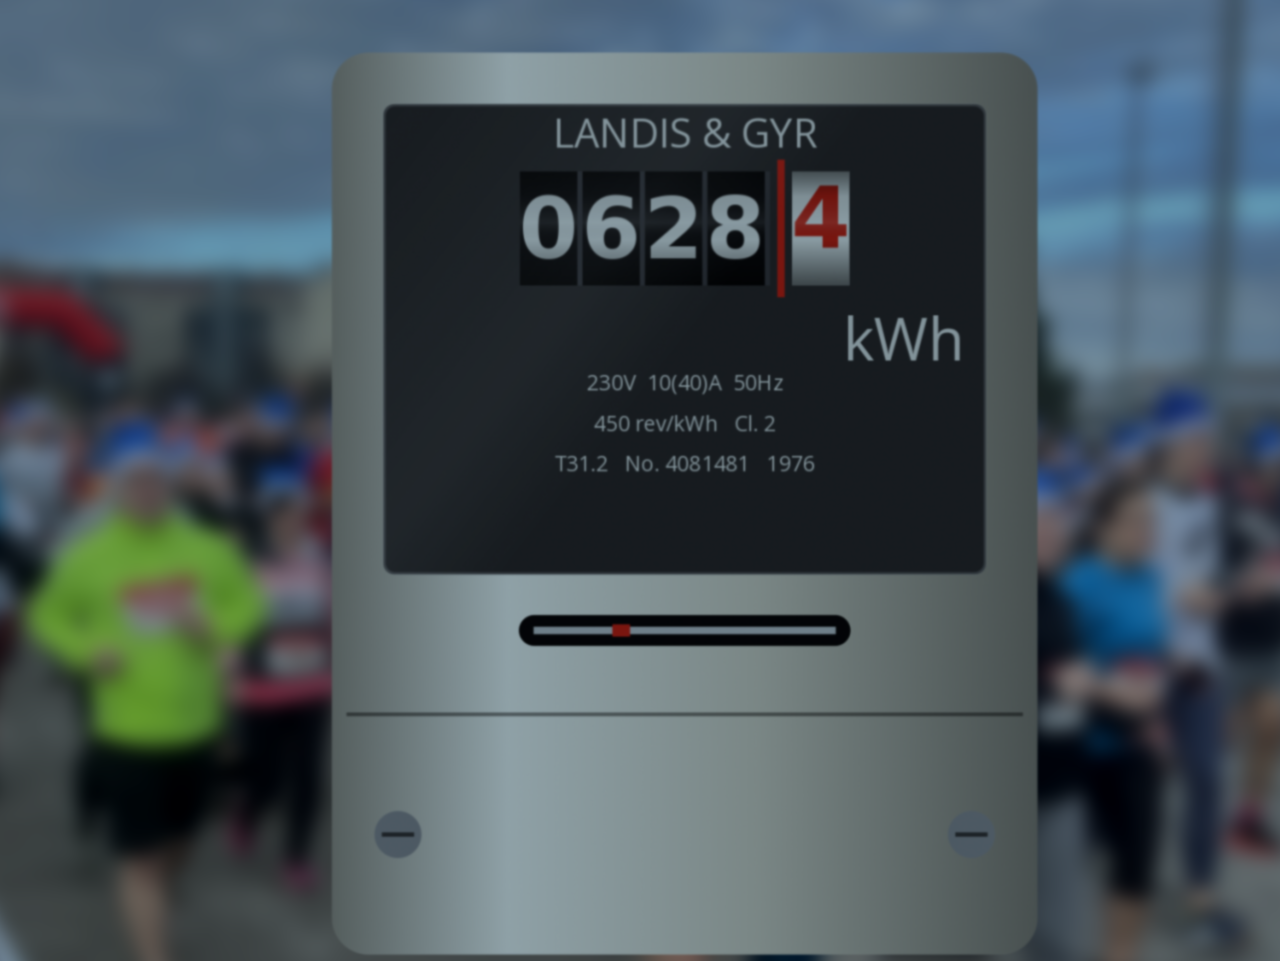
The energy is {"value": 628.4, "unit": "kWh"}
